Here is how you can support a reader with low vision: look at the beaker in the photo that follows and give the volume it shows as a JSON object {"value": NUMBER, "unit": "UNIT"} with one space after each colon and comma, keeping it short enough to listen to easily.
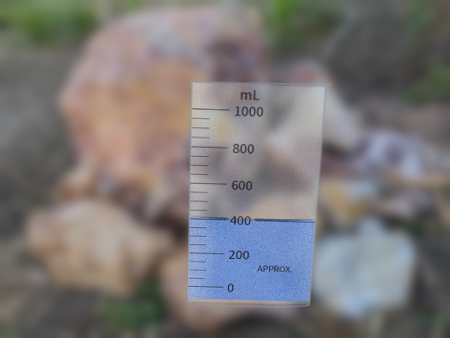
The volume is {"value": 400, "unit": "mL"}
